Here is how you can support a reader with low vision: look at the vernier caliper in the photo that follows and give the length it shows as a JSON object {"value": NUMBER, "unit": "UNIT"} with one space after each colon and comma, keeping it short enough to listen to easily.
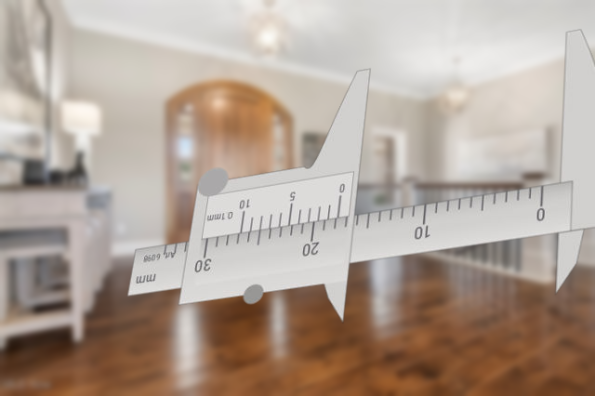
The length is {"value": 17.8, "unit": "mm"}
